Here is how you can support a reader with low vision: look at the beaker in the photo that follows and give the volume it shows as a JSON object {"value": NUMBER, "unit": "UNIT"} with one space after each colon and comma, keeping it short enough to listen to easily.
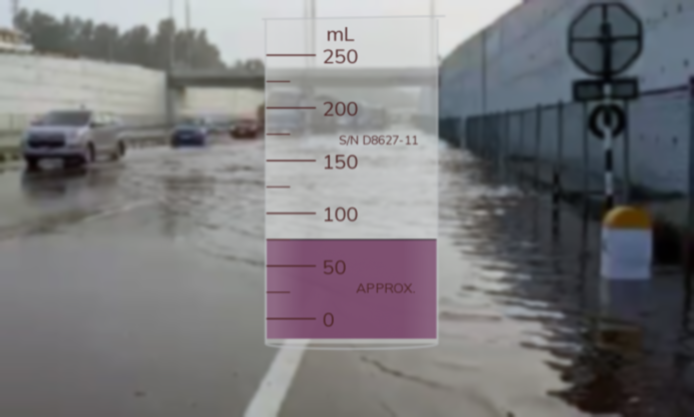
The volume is {"value": 75, "unit": "mL"}
